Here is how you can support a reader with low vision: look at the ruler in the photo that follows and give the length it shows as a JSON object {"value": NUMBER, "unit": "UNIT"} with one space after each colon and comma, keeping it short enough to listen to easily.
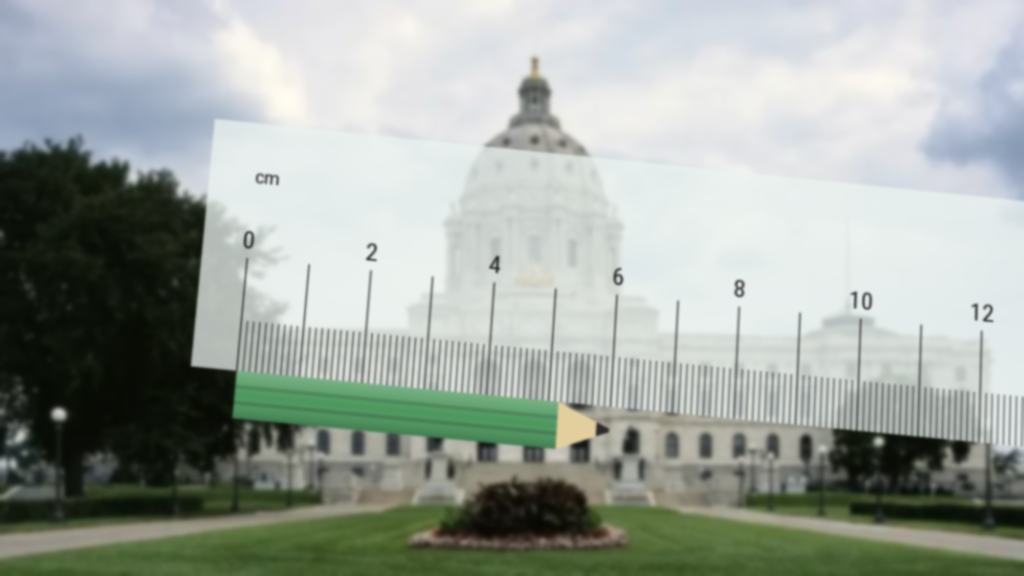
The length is {"value": 6, "unit": "cm"}
